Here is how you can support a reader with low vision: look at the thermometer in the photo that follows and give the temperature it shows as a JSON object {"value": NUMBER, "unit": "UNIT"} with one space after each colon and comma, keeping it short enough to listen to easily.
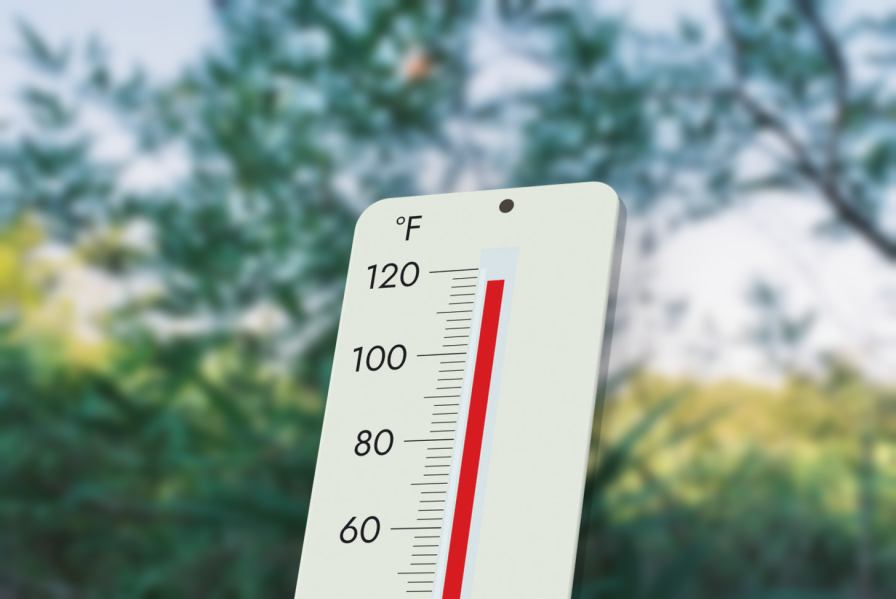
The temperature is {"value": 117, "unit": "°F"}
